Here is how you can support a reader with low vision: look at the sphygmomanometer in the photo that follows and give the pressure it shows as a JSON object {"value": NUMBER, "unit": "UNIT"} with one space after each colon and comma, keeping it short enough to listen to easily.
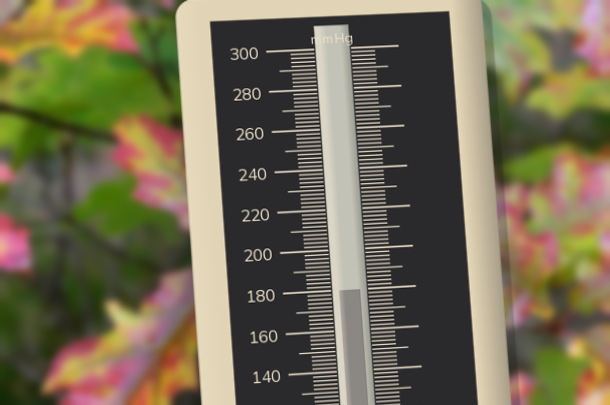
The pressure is {"value": 180, "unit": "mmHg"}
